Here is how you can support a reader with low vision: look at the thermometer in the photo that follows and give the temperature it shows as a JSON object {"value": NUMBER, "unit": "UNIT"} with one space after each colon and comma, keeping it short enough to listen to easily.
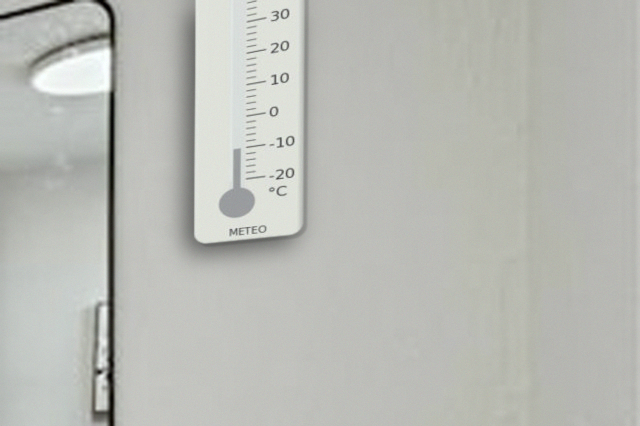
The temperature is {"value": -10, "unit": "°C"}
